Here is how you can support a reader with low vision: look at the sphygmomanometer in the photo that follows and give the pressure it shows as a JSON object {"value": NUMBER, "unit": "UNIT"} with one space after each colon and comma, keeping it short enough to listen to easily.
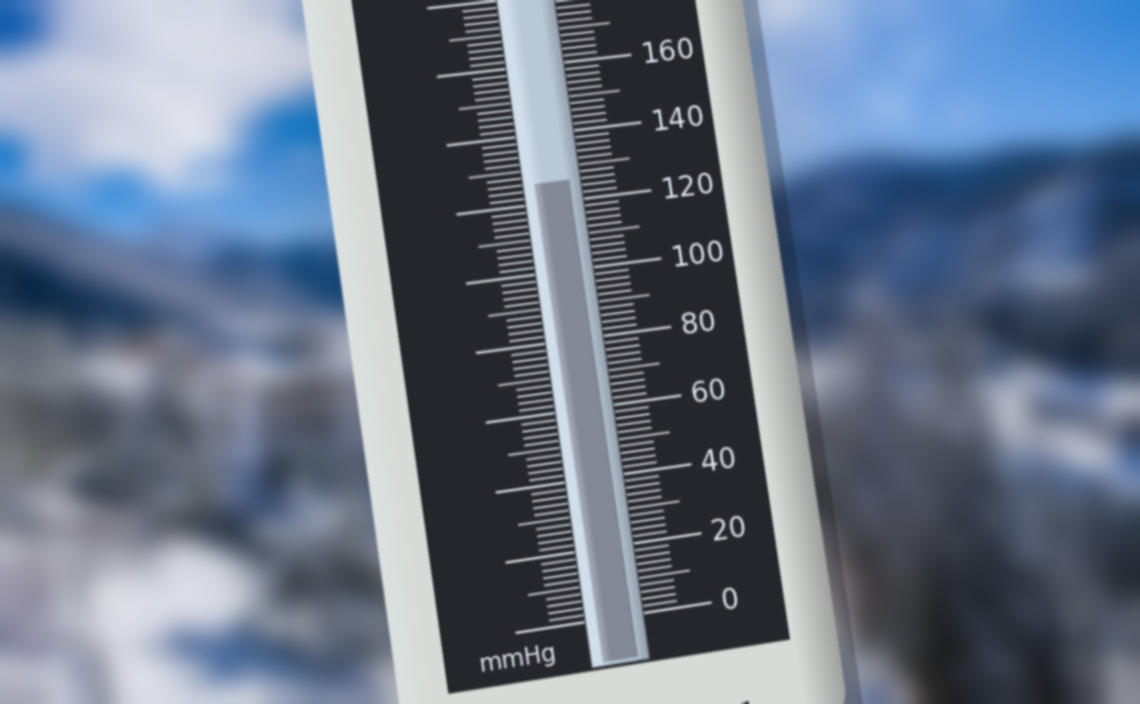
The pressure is {"value": 126, "unit": "mmHg"}
